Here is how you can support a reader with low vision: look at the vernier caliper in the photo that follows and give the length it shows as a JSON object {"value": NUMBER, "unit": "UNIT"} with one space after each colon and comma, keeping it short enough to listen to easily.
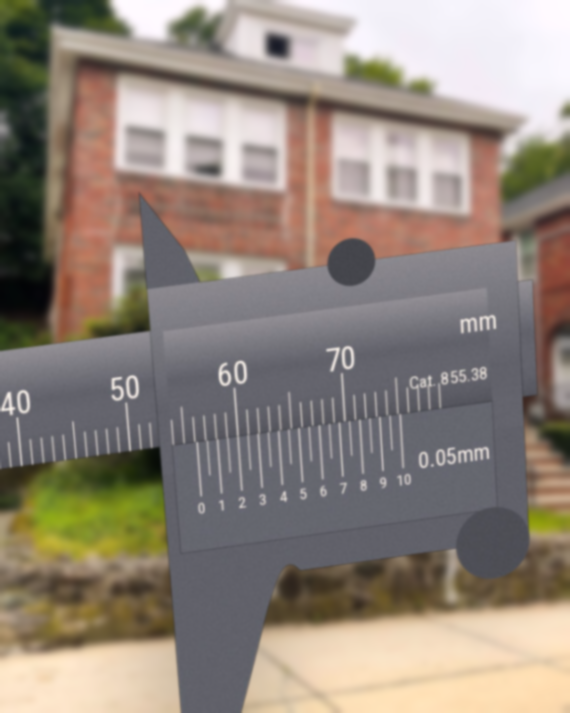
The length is {"value": 56.2, "unit": "mm"}
